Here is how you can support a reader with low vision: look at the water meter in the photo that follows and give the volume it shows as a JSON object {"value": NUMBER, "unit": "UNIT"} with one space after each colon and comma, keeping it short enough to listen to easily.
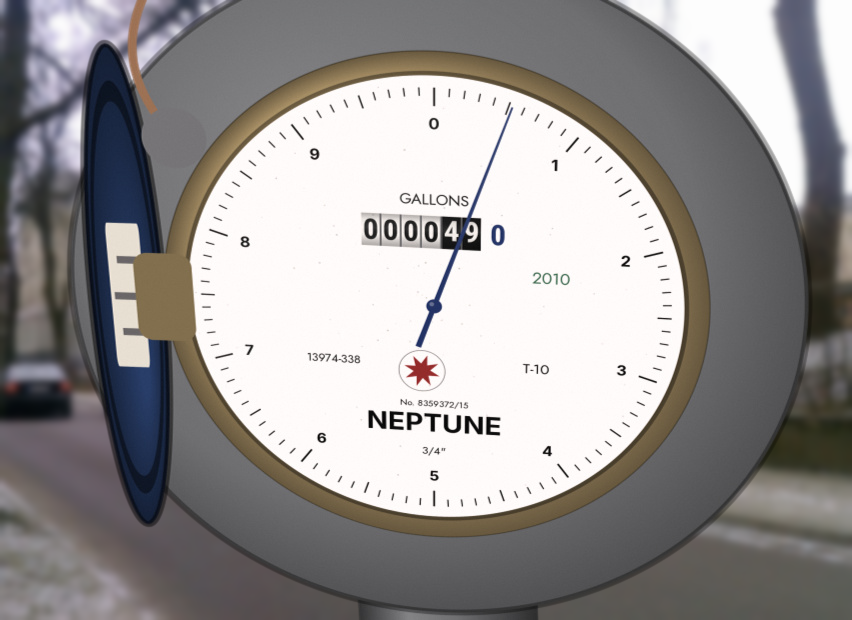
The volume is {"value": 490.5, "unit": "gal"}
